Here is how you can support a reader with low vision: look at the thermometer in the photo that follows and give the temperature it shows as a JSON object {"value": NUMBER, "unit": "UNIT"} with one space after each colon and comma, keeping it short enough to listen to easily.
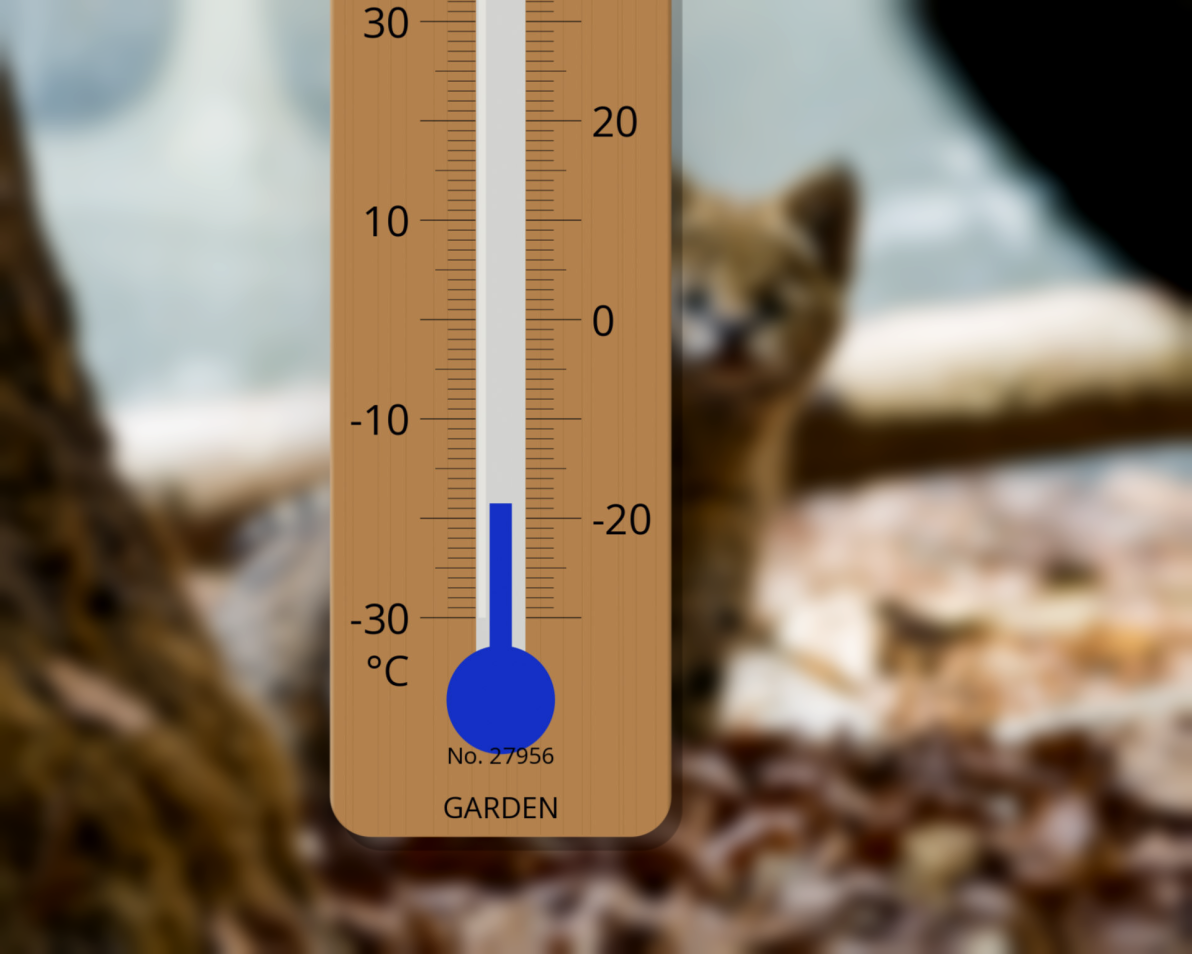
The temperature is {"value": -18.5, "unit": "°C"}
